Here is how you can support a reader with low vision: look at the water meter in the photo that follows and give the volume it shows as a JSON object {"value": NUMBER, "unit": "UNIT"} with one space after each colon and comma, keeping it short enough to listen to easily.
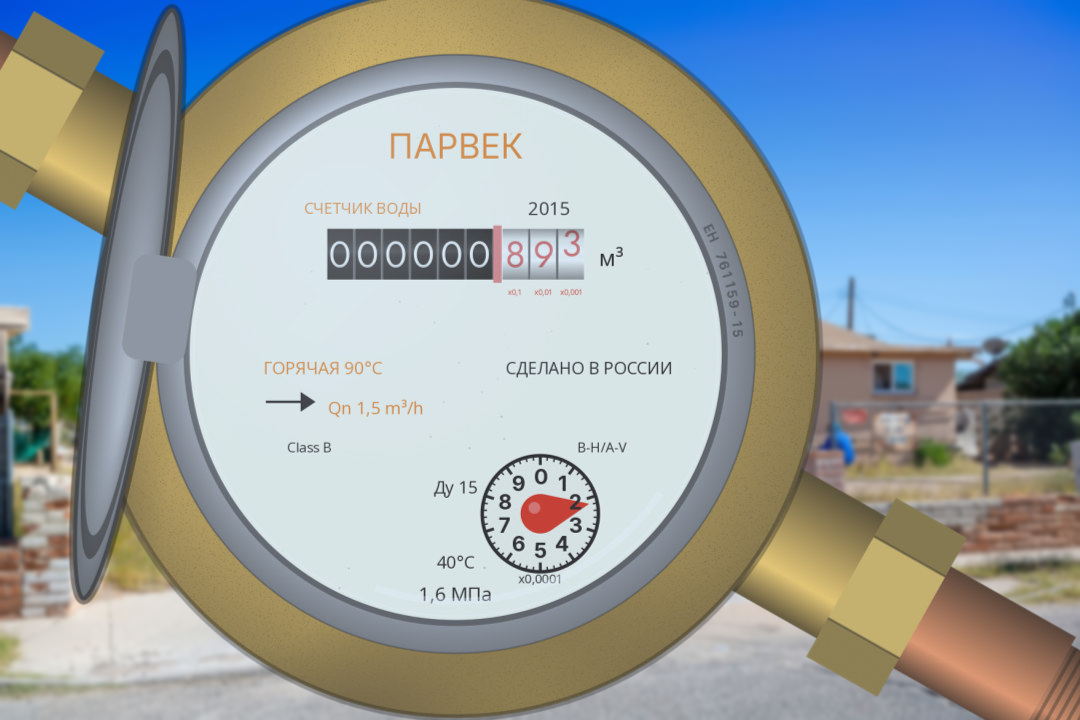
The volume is {"value": 0.8932, "unit": "m³"}
